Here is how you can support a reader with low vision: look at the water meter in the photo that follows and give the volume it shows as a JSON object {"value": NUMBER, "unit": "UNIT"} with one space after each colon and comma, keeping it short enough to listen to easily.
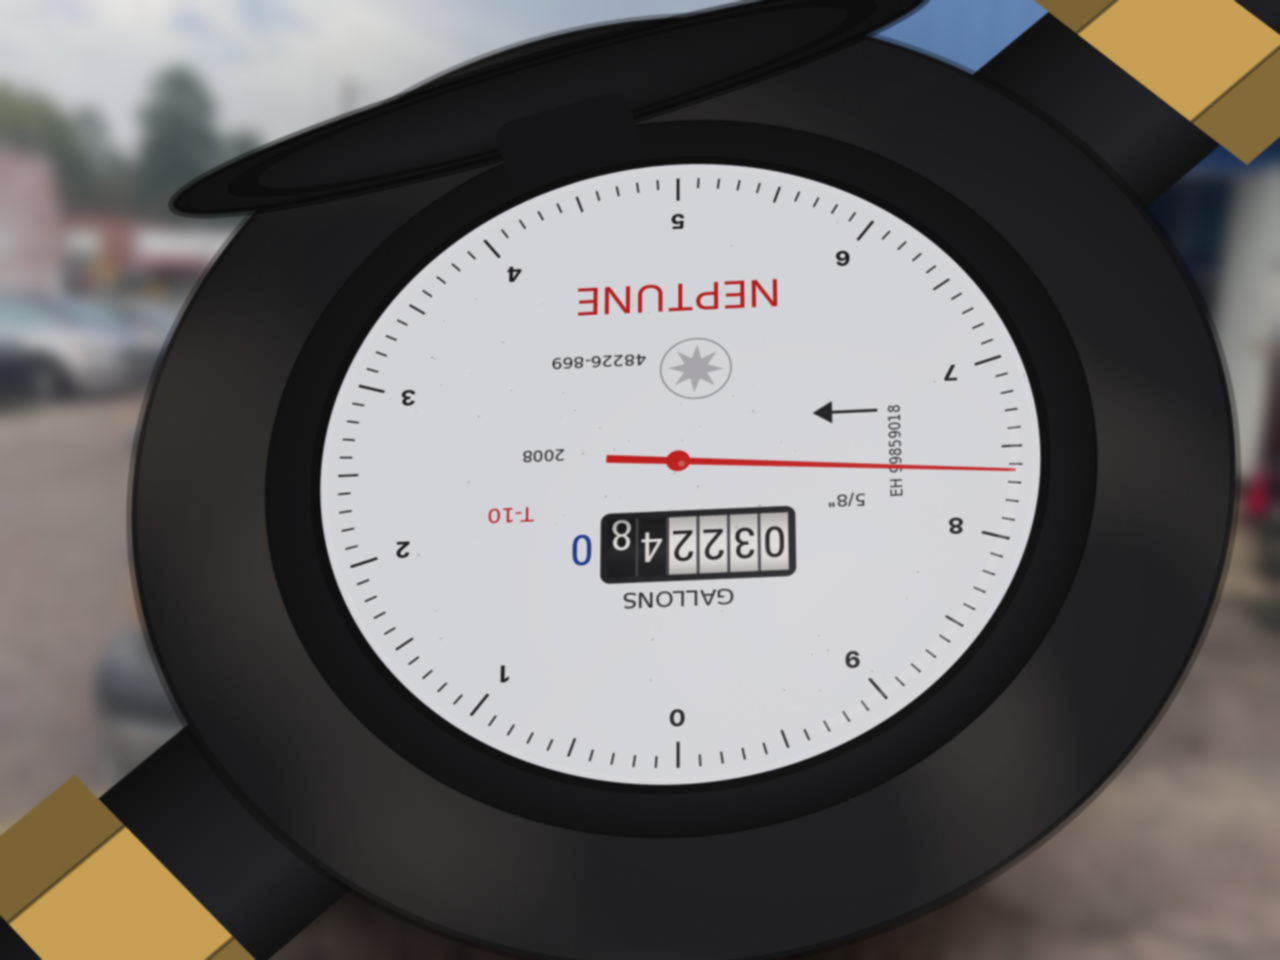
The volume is {"value": 322477.6, "unit": "gal"}
